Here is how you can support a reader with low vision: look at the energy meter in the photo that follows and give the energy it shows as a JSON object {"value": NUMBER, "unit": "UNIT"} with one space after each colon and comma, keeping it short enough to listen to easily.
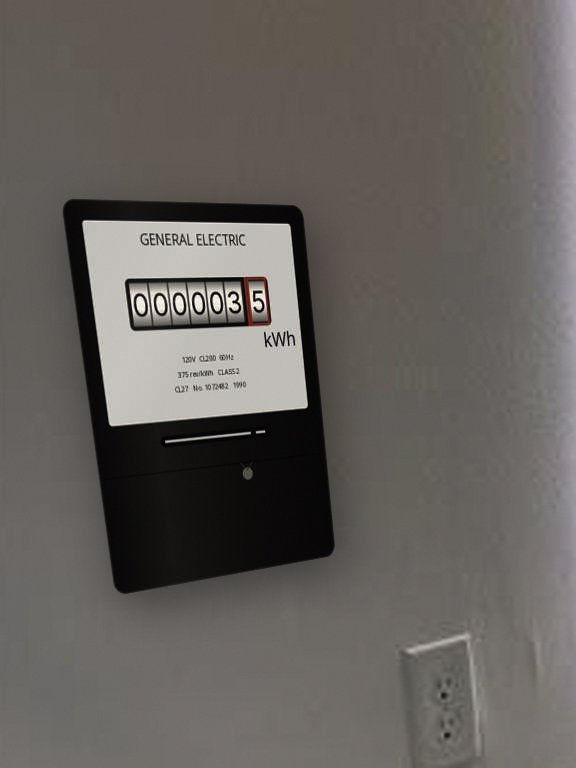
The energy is {"value": 3.5, "unit": "kWh"}
